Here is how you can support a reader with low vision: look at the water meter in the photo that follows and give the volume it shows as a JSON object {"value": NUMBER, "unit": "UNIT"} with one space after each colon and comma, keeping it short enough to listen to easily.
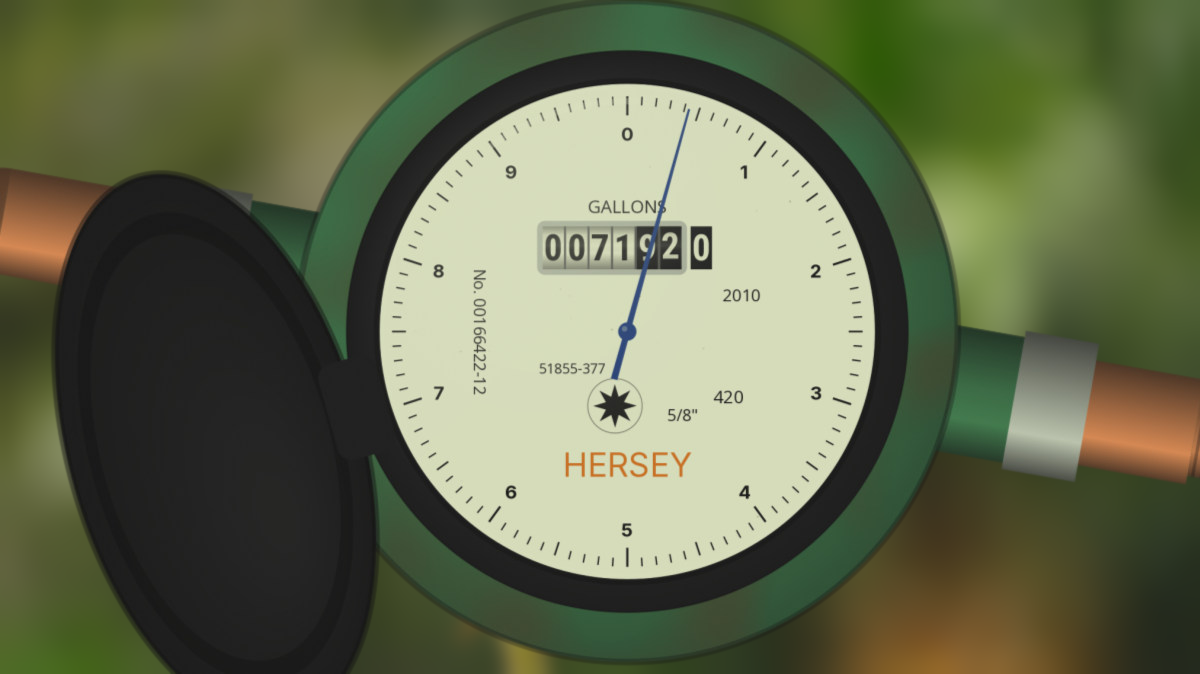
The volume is {"value": 71920.4, "unit": "gal"}
